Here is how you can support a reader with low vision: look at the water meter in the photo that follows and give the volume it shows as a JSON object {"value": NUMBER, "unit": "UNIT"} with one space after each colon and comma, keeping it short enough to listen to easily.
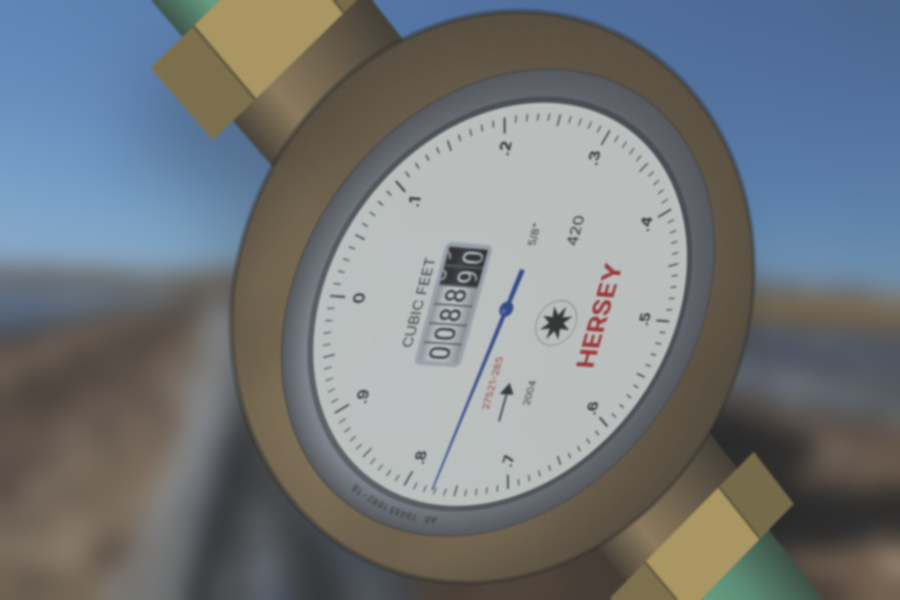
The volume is {"value": 8889.77, "unit": "ft³"}
